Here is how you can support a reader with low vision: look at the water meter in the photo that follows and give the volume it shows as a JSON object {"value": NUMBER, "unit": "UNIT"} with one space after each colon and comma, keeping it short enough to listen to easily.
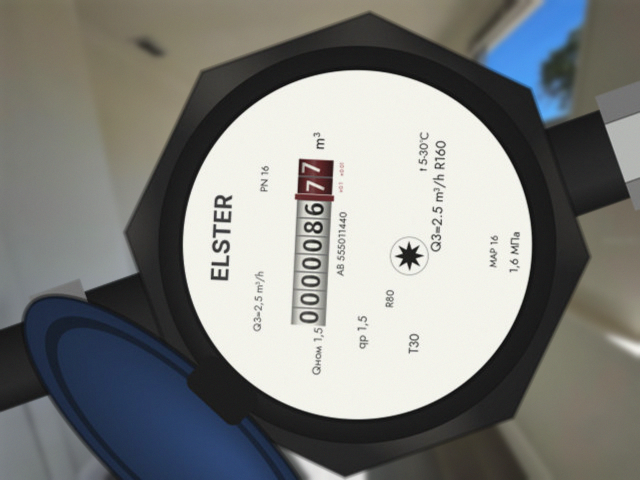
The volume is {"value": 86.77, "unit": "m³"}
